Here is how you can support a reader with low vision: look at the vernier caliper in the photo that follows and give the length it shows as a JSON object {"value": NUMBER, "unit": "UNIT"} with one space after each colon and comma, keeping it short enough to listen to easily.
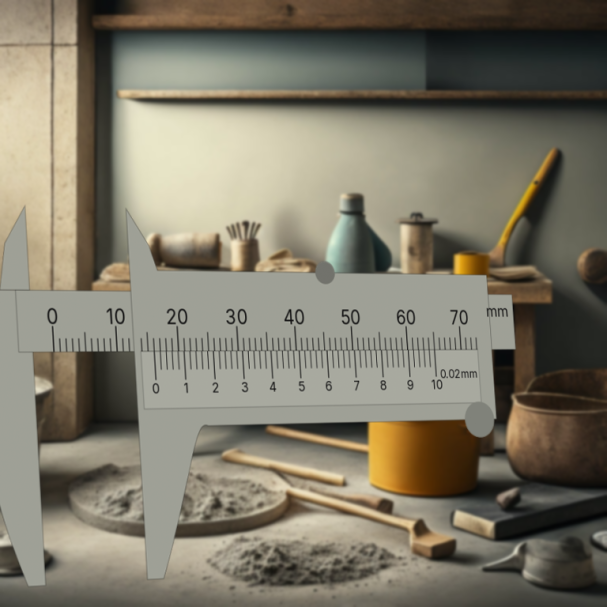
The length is {"value": 16.0, "unit": "mm"}
